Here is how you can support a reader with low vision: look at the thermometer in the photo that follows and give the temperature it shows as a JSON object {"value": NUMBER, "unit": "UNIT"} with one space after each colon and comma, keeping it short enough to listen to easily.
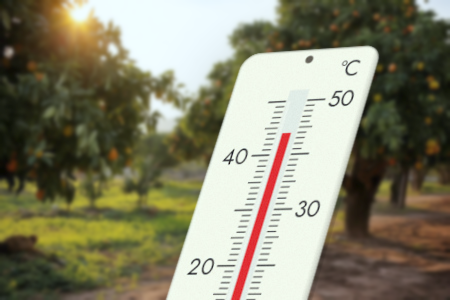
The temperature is {"value": 44, "unit": "°C"}
